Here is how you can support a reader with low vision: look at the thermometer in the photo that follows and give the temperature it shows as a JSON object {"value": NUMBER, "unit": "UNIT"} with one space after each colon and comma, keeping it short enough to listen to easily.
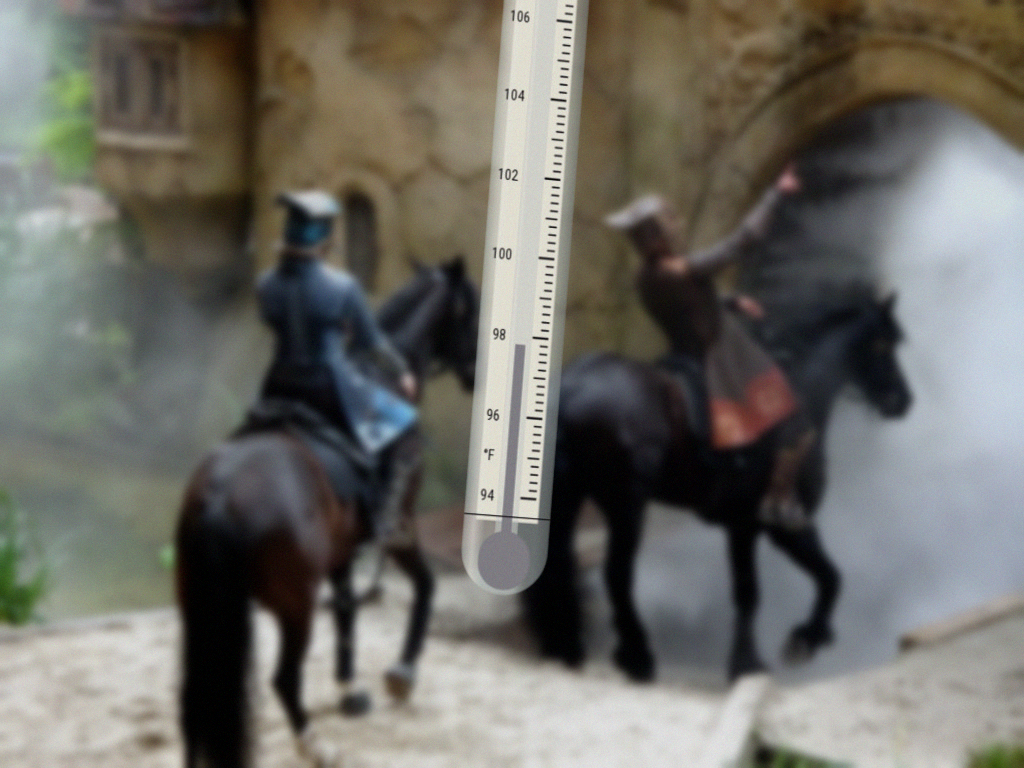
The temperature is {"value": 97.8, "unit": "°F"}
